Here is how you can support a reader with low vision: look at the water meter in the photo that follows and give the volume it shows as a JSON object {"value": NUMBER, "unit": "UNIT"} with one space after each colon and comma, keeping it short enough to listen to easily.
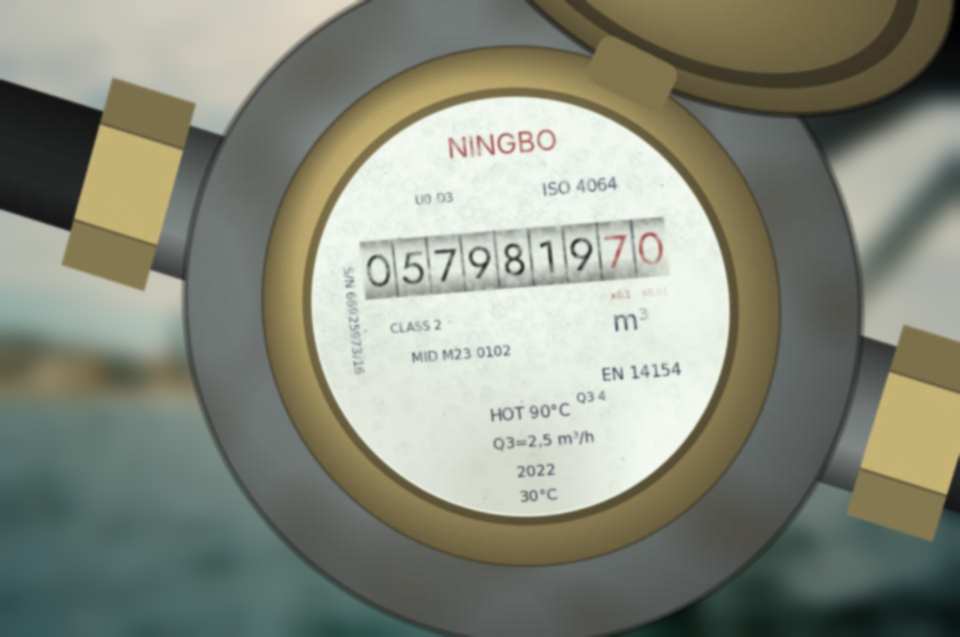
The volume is {"value": 579819.70, "unit": "m³"}
